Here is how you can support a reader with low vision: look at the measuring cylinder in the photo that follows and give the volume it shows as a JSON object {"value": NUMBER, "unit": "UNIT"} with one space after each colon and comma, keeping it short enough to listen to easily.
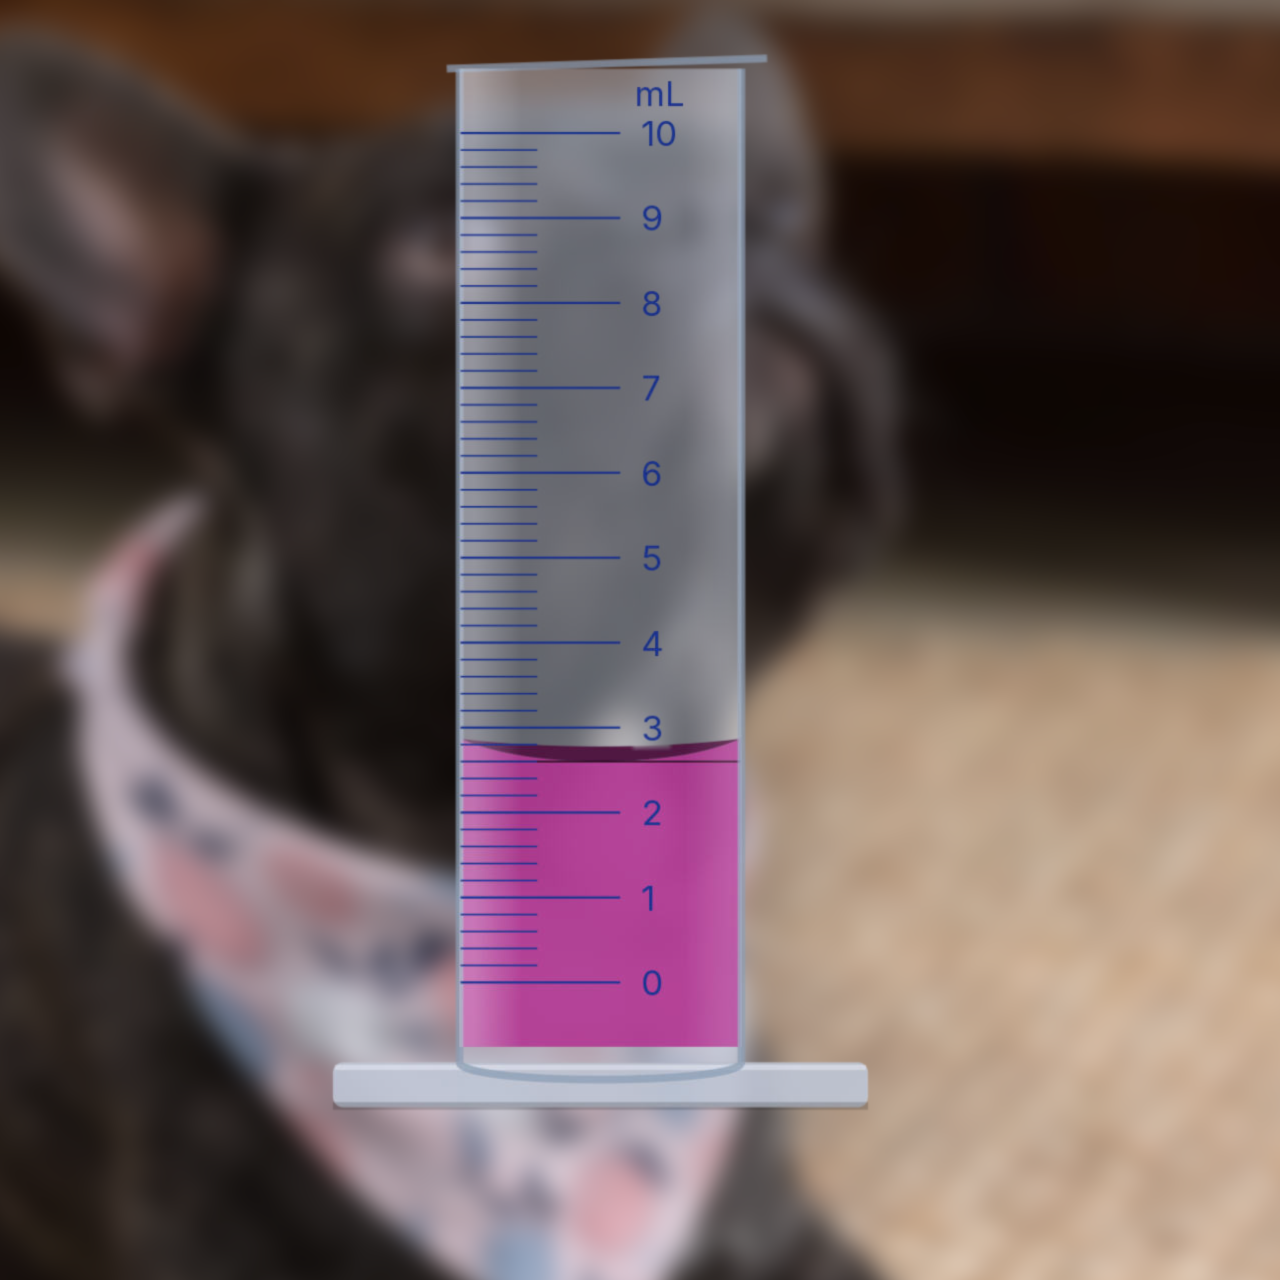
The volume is {"value": 2.6, "unit": "mL"}
